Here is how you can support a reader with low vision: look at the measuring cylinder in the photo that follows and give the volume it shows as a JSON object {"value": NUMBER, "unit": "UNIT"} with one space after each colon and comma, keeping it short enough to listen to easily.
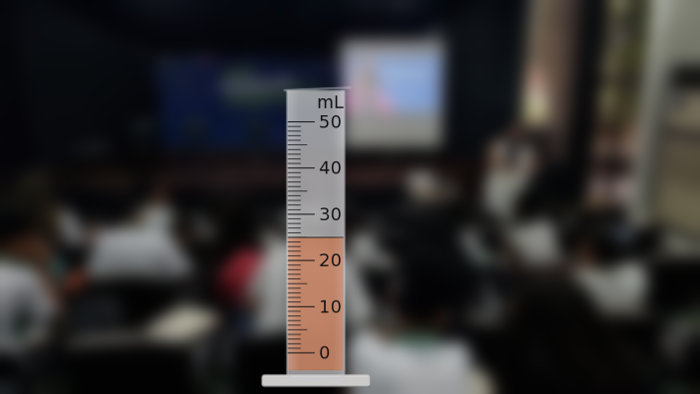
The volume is {"value": 25, "unit": "mL"}
